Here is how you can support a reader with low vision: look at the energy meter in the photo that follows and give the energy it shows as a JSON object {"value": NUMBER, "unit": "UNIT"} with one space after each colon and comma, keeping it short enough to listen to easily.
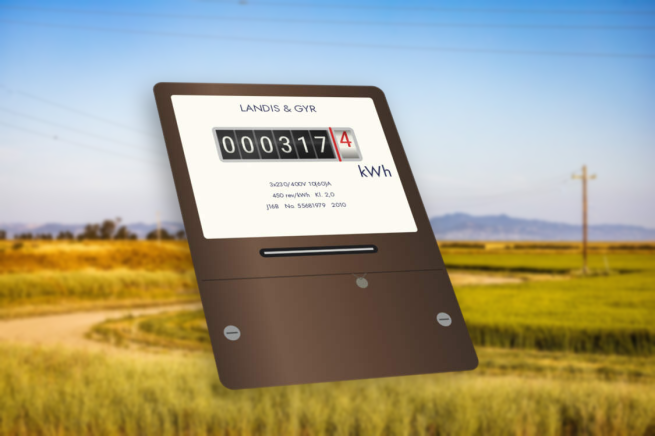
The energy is {"value": 317.4, "unit": "kWh"}
